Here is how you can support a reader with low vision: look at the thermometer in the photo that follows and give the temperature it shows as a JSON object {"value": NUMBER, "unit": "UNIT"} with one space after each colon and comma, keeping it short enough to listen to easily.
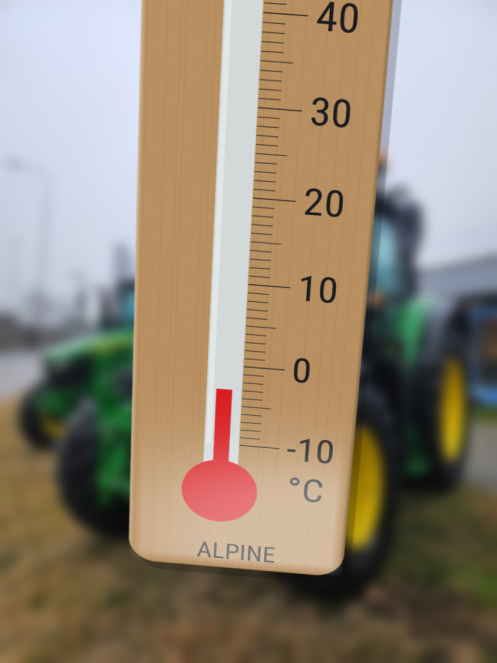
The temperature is {"value": -3, "unit": "°C"}
